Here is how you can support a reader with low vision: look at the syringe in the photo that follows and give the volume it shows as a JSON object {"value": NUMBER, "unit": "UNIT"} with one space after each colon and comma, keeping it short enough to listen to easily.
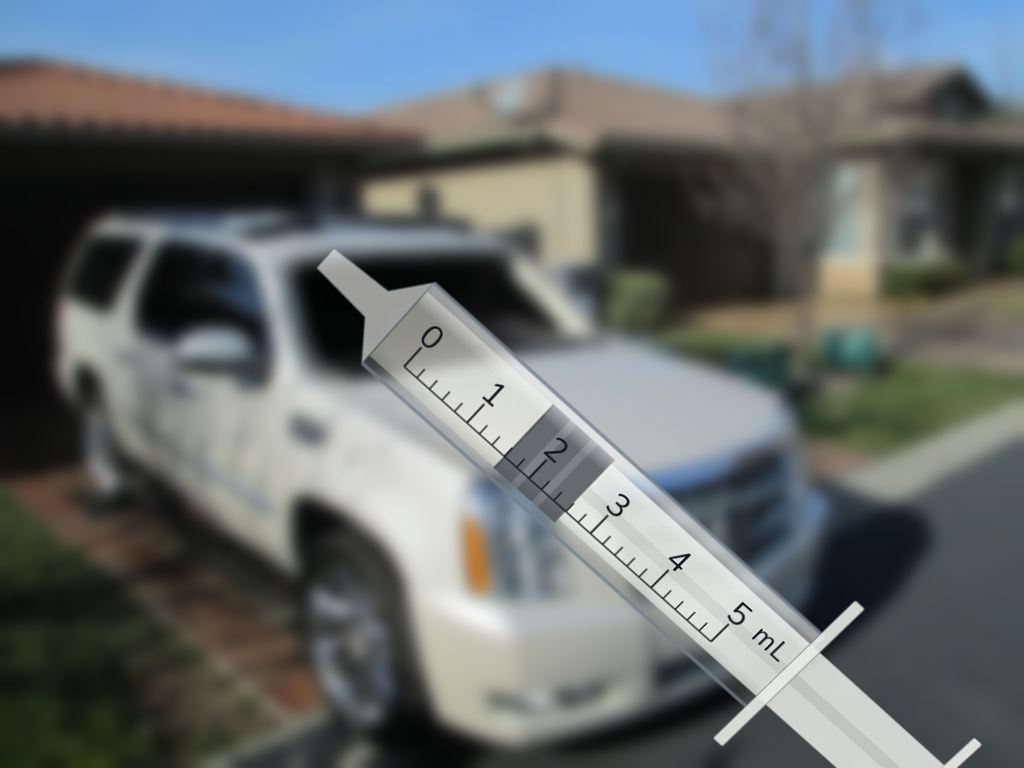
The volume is {"value": 1.6, "unit": "mL"}
